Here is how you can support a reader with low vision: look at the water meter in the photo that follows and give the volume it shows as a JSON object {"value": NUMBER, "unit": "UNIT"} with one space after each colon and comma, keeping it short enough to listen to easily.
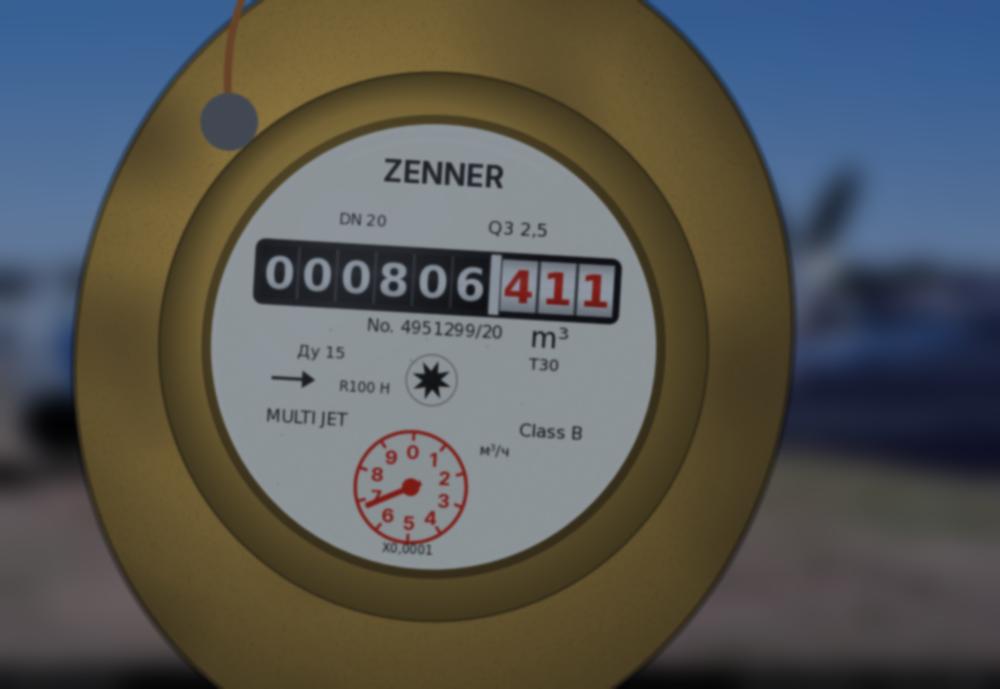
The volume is {"value": 806.4116, "unit": "m³"}
